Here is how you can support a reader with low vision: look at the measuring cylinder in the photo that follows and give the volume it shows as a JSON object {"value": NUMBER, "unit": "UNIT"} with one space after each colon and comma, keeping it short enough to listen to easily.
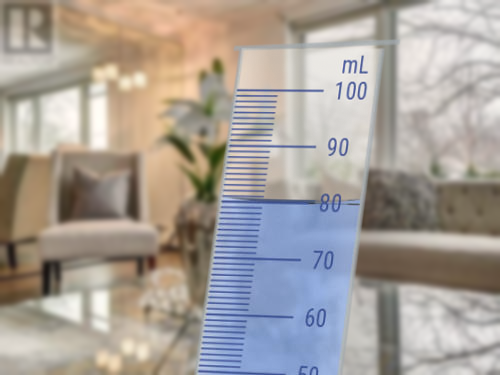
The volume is {"value": 80, "unit": "mL"}
